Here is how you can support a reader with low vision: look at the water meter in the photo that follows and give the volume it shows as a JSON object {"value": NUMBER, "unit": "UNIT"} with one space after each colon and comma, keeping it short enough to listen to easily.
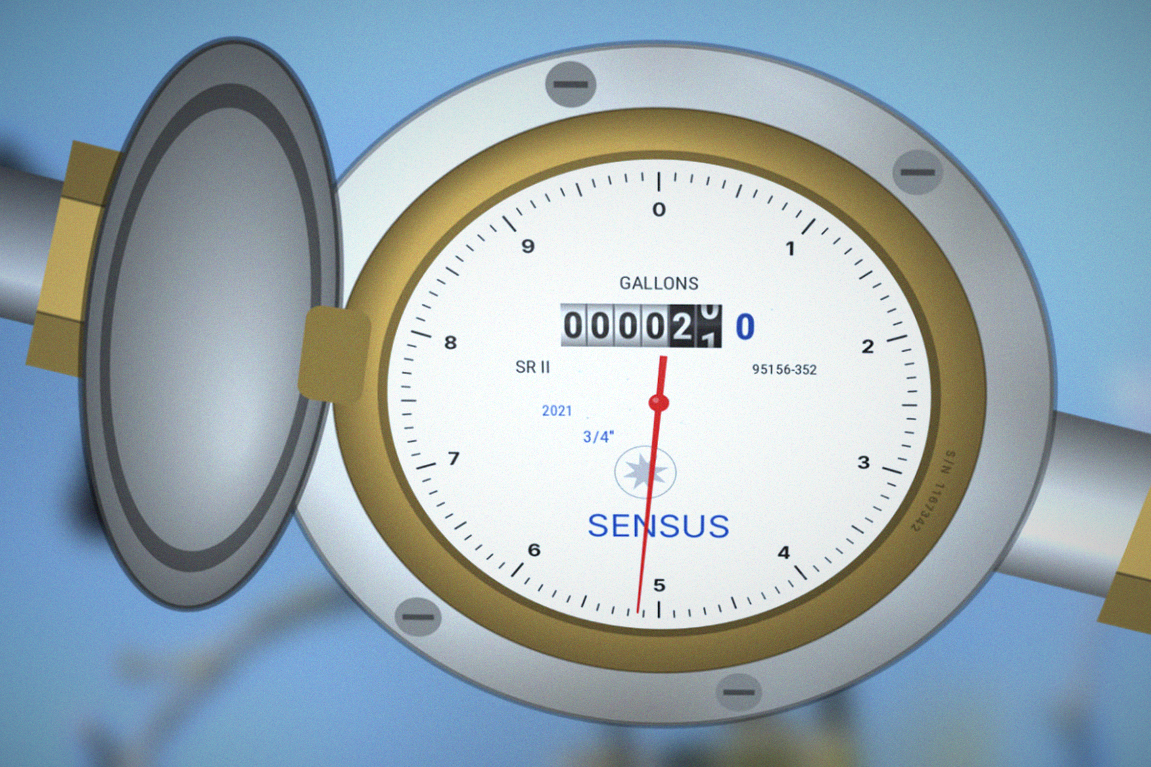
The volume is {"value": 205.1, "unit": "gal"}
